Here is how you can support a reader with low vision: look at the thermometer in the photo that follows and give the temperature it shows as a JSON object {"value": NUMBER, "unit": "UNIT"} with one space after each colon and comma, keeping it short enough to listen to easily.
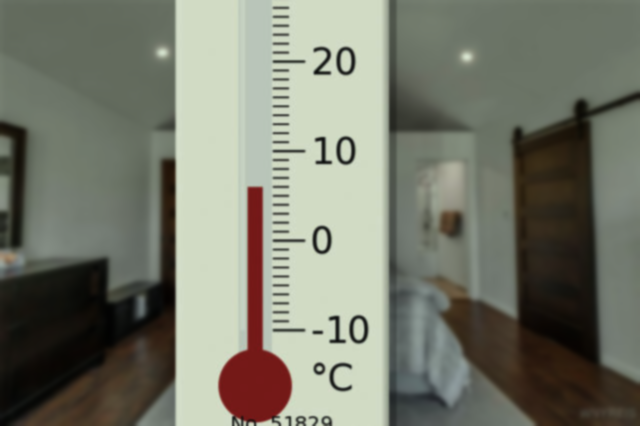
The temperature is {"value": 6, "unit": "°C"}
